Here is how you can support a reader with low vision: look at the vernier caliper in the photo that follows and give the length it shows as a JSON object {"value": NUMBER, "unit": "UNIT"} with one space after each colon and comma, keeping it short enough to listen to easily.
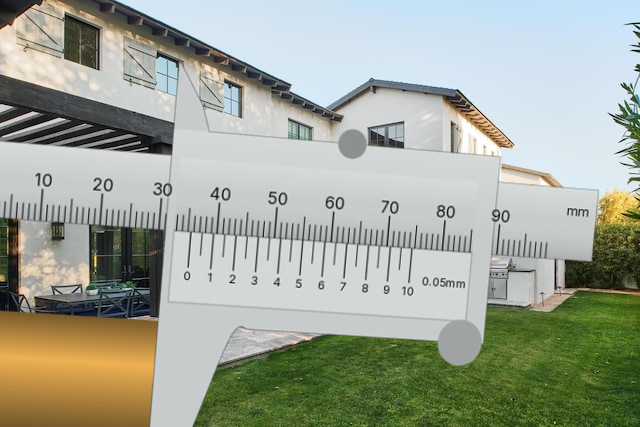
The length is {"value": 35.5, "unit": "mm"}
